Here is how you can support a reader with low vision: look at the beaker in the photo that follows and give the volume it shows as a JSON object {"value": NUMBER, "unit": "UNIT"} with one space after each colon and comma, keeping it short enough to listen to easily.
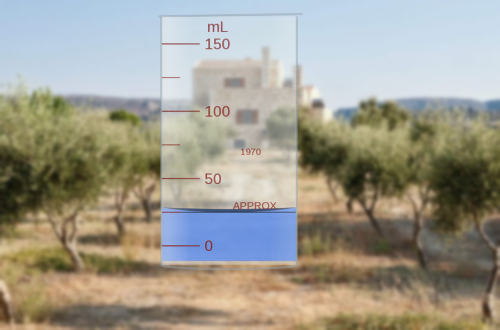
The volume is {"value": 25, "unit": "mL"}
